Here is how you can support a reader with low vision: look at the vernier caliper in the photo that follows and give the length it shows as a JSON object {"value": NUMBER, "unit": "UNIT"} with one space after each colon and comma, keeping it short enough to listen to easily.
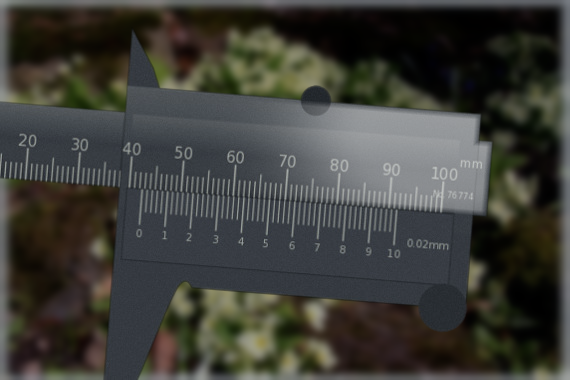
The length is {"value": 42.5, "unit": "mm"}
